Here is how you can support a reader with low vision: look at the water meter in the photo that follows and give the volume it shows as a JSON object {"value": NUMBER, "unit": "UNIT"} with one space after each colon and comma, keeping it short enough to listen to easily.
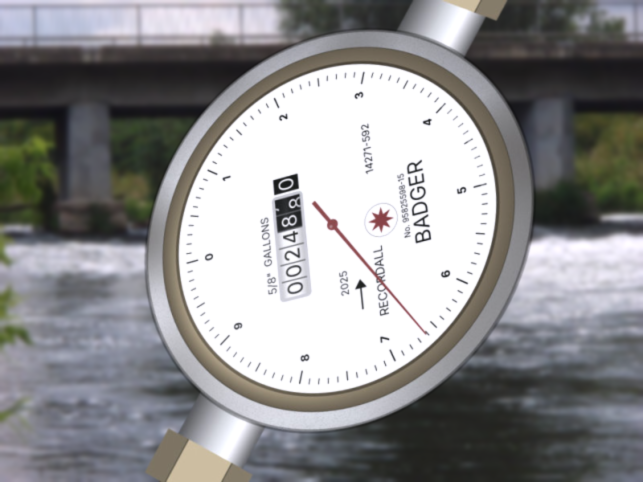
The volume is {"value": 24876.6, "unit": "gal"}
